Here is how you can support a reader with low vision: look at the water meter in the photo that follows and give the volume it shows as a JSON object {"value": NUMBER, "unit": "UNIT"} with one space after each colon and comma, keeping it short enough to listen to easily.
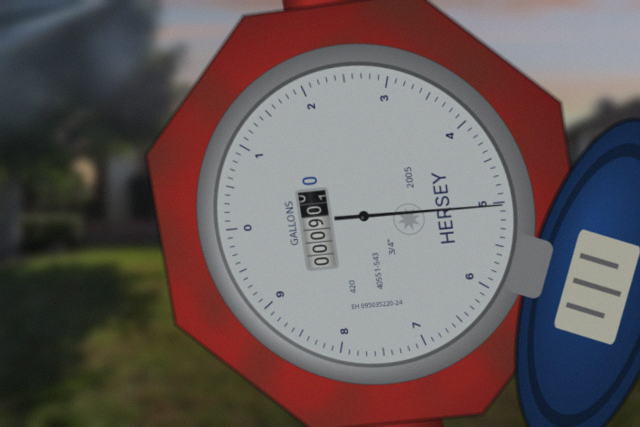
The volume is {"value": 9005.0, "unit": "gal"}
